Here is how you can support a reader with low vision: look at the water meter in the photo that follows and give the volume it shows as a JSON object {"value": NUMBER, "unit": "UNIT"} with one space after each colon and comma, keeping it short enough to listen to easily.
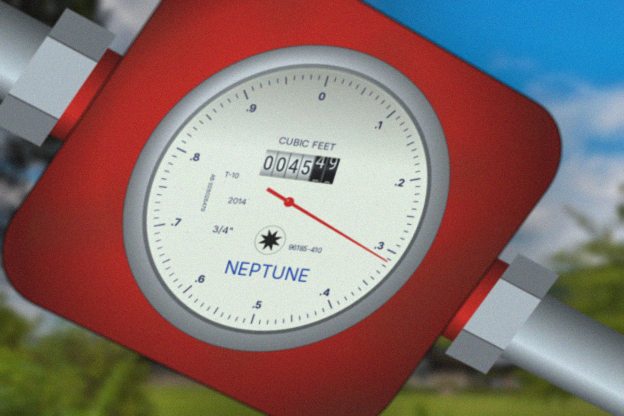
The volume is {"value": 4549.31, "unit": "ft³"}
